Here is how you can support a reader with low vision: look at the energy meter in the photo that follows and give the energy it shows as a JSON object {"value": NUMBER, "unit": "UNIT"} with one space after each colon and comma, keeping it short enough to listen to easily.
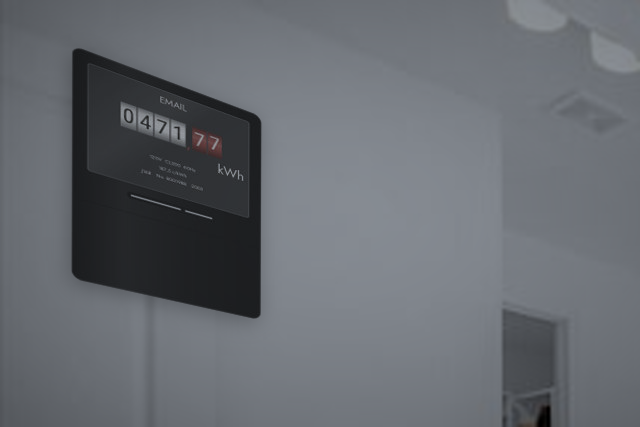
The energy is {"value": 471.77, "unit": "kWh"}
